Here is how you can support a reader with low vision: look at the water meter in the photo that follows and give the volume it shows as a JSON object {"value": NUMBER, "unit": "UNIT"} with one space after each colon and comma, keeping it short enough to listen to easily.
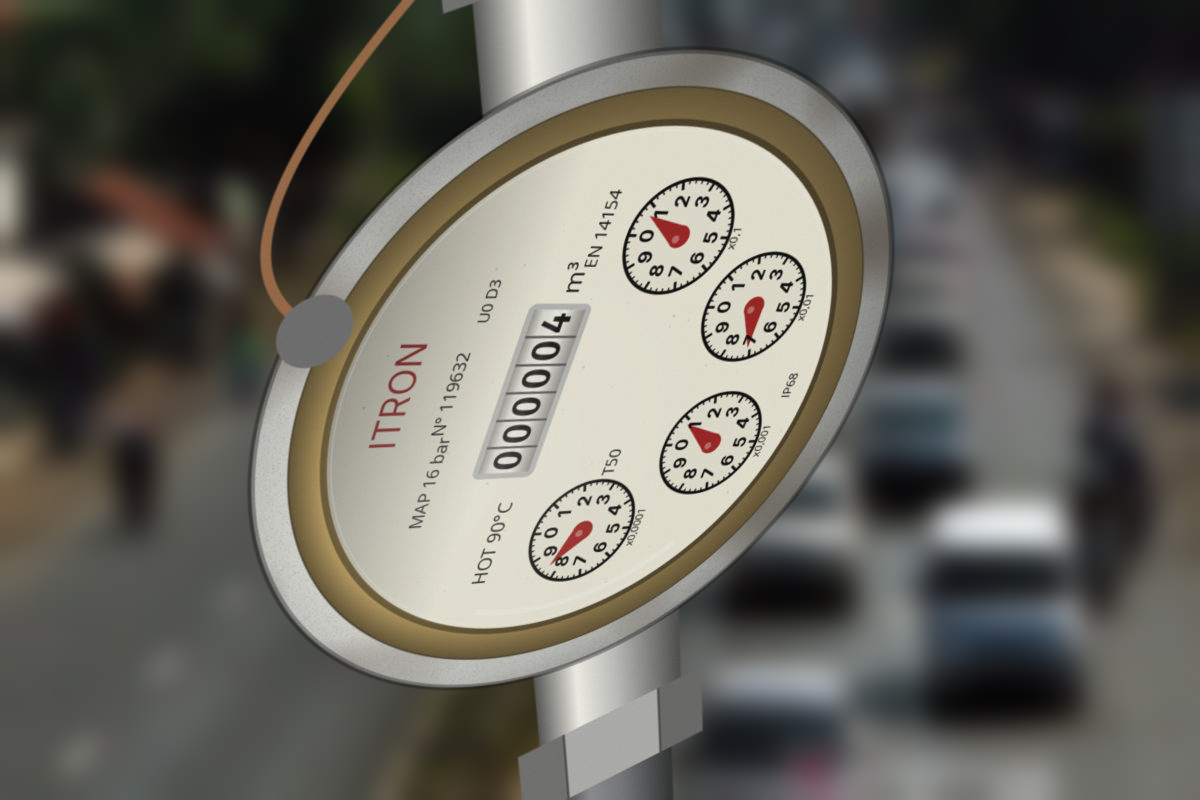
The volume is {"value": 4.0708, "unit": "m³"}
